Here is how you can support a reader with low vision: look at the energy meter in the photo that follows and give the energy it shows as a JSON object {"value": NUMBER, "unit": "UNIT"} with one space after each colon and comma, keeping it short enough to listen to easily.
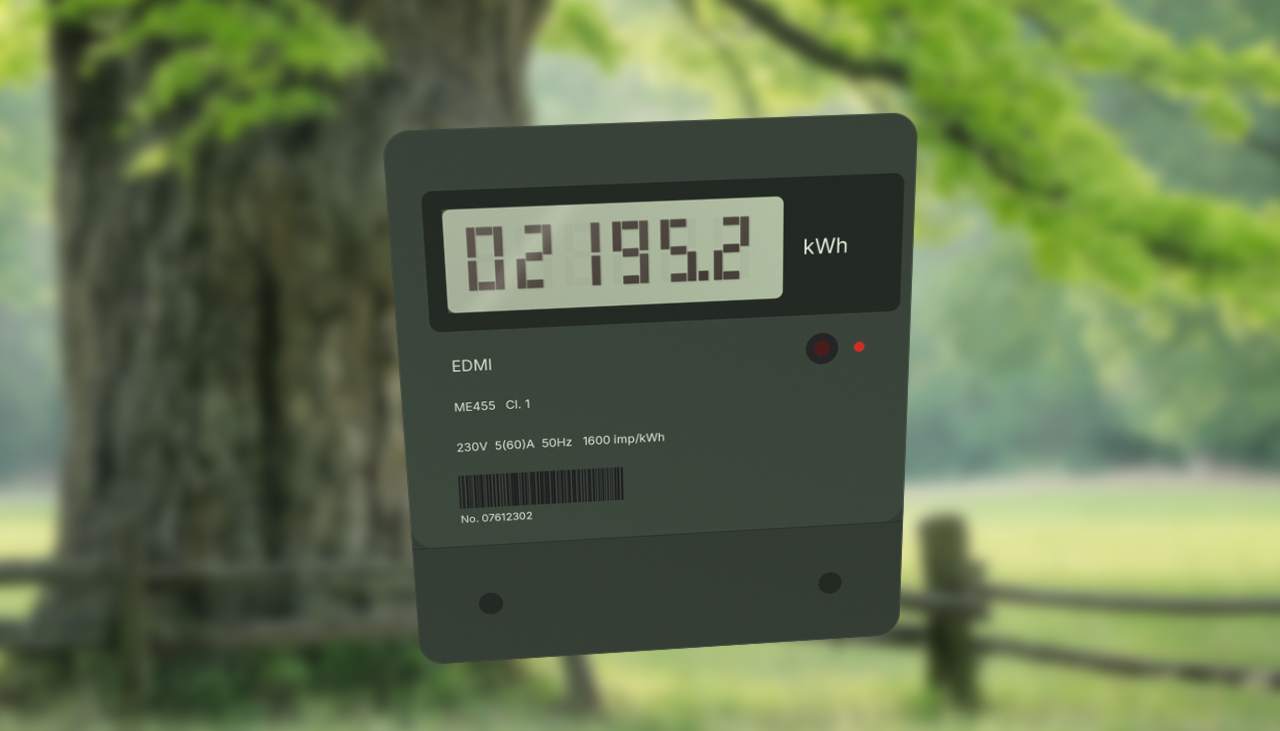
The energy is {"value": 2195.2, "unit": "kWh"}
